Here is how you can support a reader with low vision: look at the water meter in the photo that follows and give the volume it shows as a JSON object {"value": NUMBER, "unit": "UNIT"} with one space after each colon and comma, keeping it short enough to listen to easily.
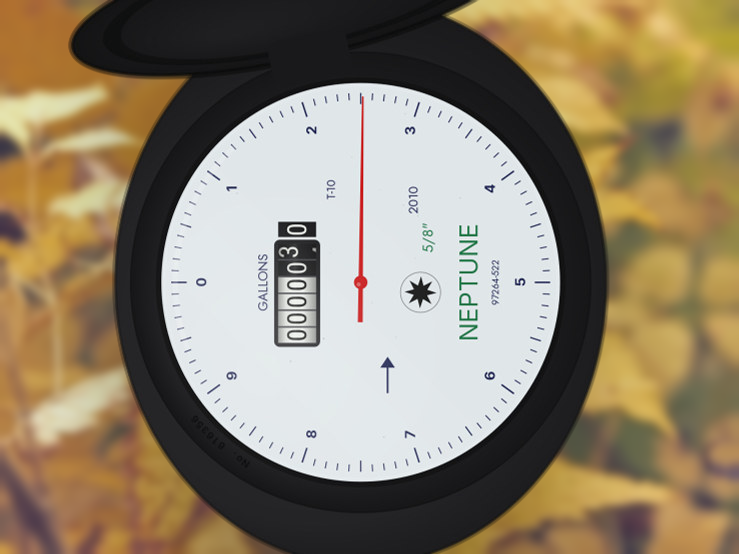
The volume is {"value": 32.5, "unit": "gal"}
